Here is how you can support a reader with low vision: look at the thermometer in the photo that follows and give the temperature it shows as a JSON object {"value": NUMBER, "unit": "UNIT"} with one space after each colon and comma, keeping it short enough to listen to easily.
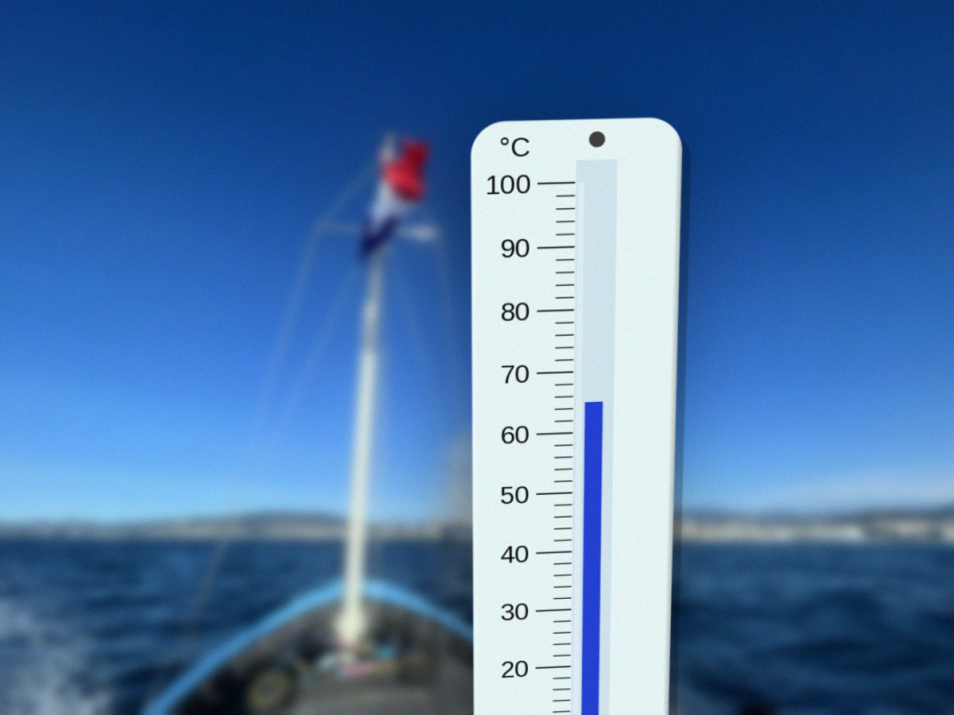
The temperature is {"value": 65, "unit": "°C"}
